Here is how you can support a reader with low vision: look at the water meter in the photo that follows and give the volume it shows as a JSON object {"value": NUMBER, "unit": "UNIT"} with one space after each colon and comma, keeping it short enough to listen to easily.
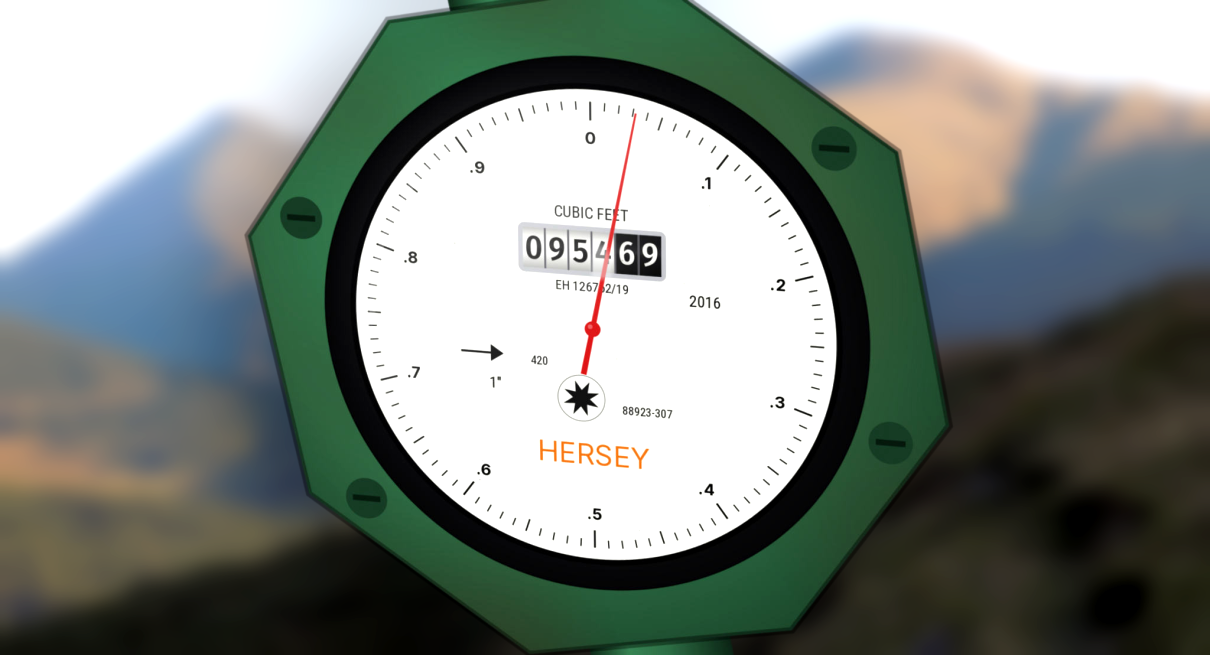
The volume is {"value": 95469.03, "unit": "ft³"}
